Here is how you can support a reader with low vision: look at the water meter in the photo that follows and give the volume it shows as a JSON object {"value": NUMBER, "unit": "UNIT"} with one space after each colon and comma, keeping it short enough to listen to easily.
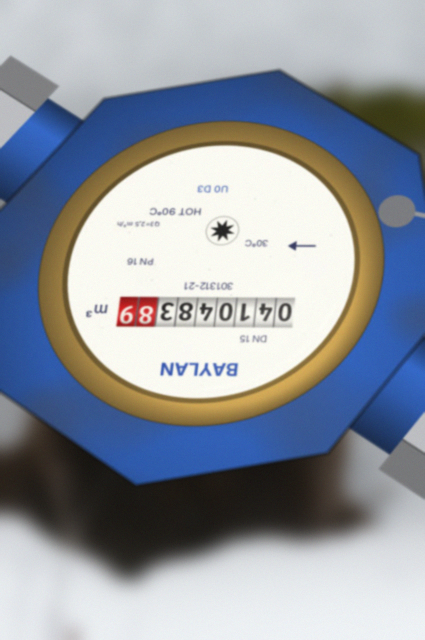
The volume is {"value": 410483.89, "unit": "m³"}
